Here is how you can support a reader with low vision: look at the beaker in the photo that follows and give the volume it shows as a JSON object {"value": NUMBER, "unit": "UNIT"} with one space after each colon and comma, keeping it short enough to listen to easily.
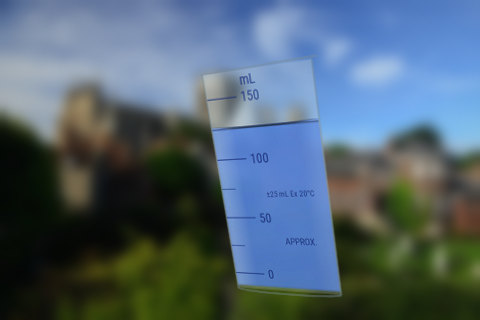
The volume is {"value": 125, "unit": "mL"}
